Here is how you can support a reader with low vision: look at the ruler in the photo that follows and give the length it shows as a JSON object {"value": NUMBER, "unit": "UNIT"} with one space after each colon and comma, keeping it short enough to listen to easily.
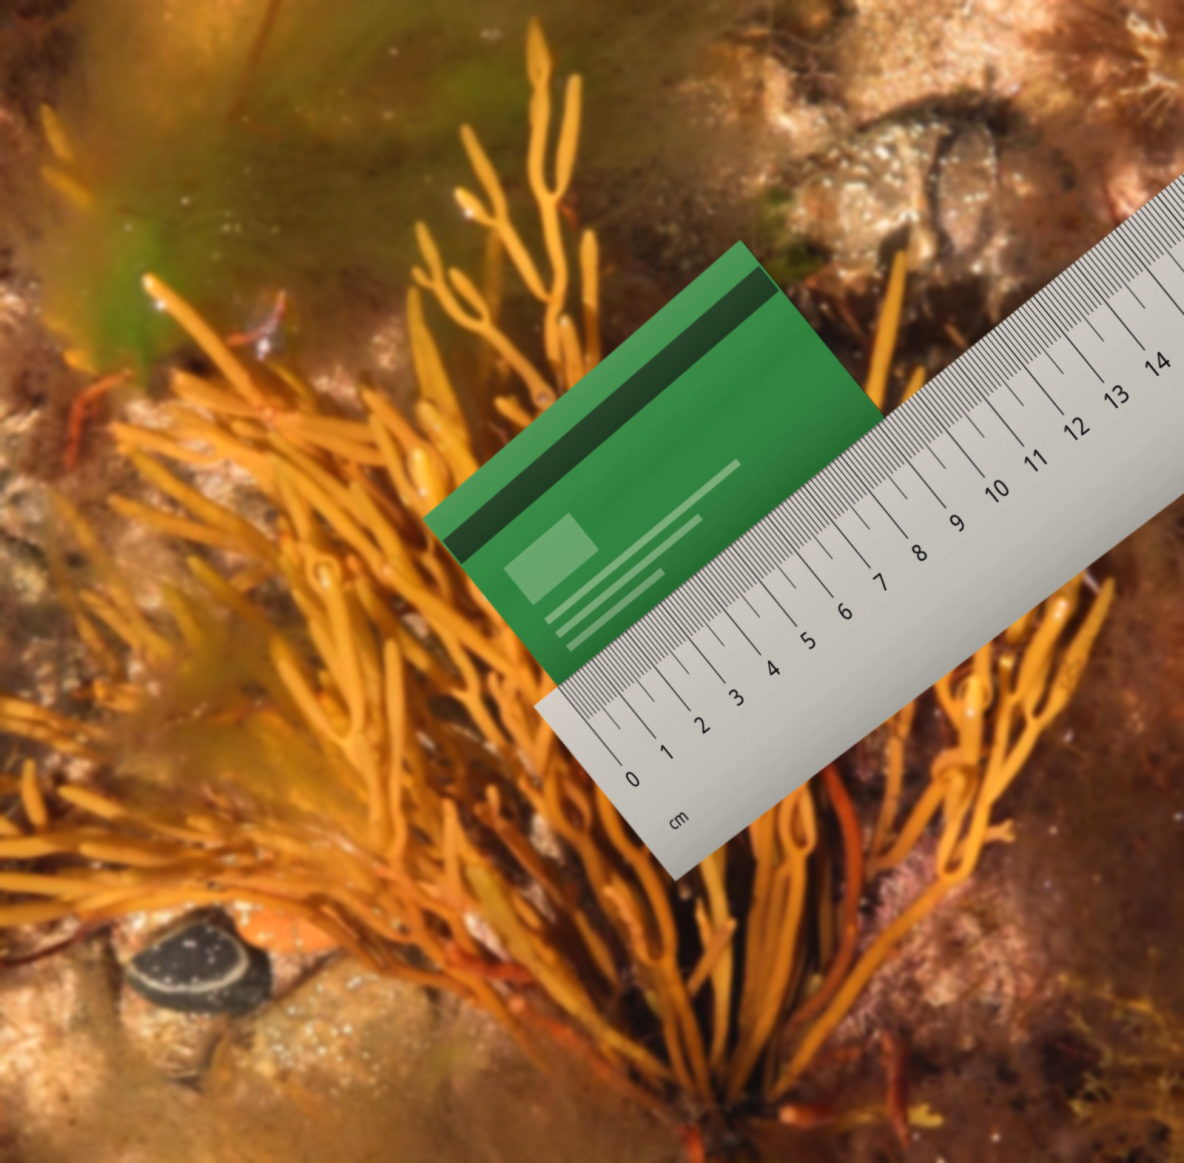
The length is {"value": 9.2, "unit": "cm"}
